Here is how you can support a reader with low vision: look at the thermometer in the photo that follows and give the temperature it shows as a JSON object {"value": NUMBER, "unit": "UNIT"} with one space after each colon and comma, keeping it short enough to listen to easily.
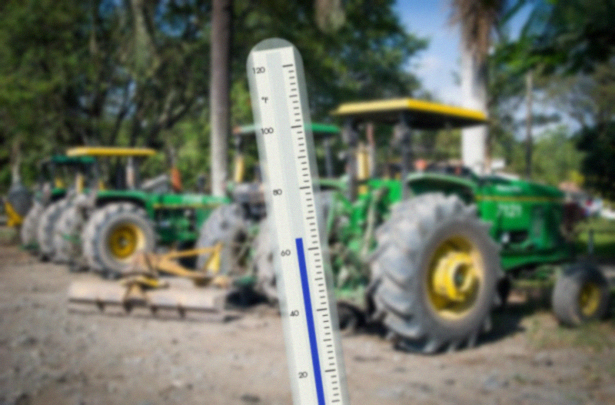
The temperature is {"value": 64, "unit": "°F"}
